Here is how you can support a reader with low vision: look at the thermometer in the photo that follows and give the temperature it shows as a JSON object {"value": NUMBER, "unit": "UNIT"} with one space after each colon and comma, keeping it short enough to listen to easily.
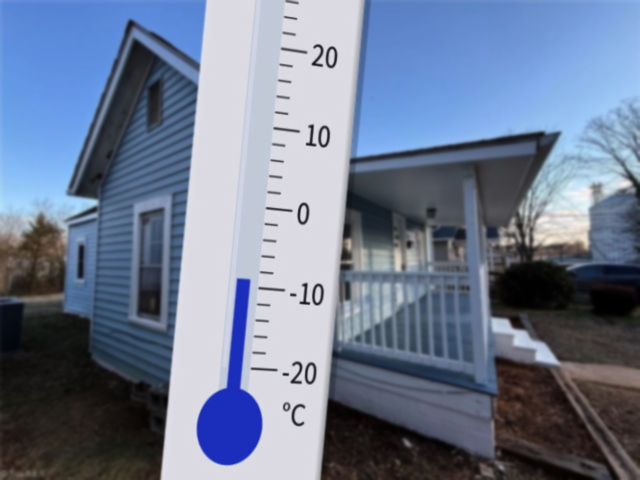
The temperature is {"value": -9, "unit": "°C"}
